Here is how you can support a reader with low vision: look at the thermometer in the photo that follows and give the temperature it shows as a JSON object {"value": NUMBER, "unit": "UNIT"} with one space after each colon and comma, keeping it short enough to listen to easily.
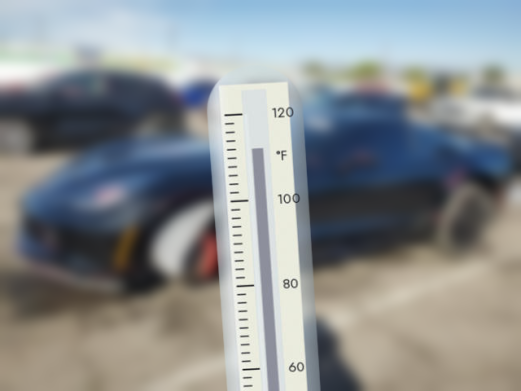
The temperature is {"value": 112, "unit": "°F"}
